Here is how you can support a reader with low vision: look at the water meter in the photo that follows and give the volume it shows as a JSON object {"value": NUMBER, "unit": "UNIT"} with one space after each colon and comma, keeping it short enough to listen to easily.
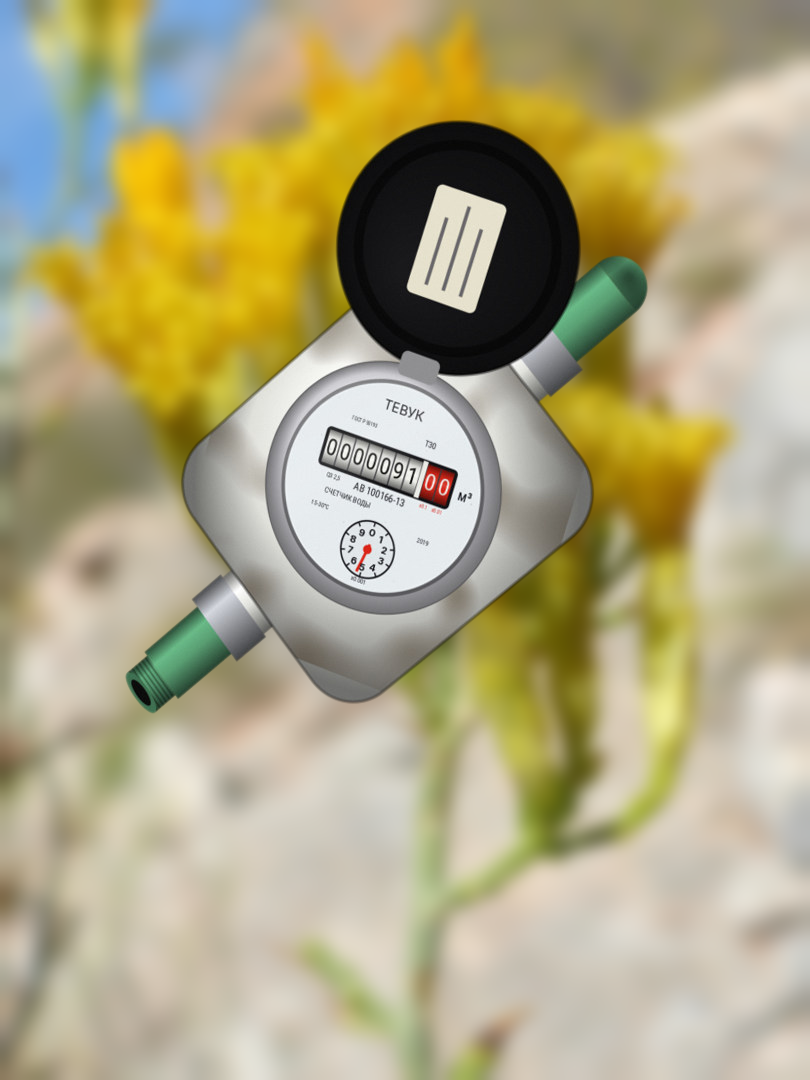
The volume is {"value": 91.005, "unit": "m³"}
